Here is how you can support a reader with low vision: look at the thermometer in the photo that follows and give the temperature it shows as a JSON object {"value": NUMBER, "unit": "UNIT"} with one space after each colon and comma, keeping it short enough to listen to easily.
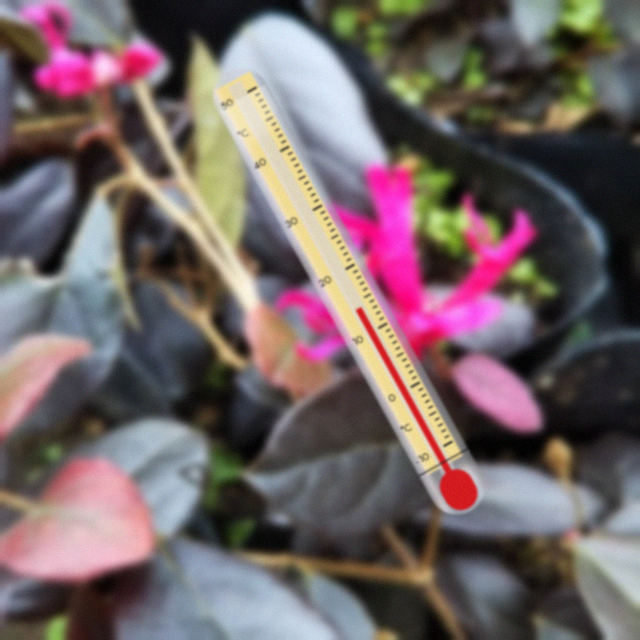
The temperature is {"value": 14, "unit": "°C"}
